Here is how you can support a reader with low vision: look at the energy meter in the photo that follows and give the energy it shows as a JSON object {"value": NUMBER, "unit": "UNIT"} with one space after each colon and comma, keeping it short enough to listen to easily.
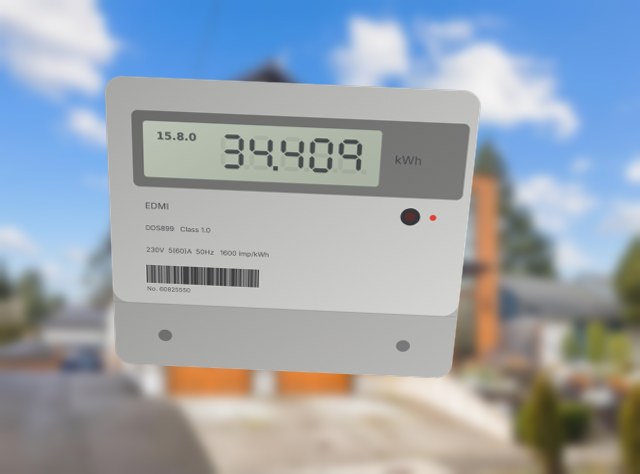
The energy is {"value": 34.409, "unit": "kWh"}
